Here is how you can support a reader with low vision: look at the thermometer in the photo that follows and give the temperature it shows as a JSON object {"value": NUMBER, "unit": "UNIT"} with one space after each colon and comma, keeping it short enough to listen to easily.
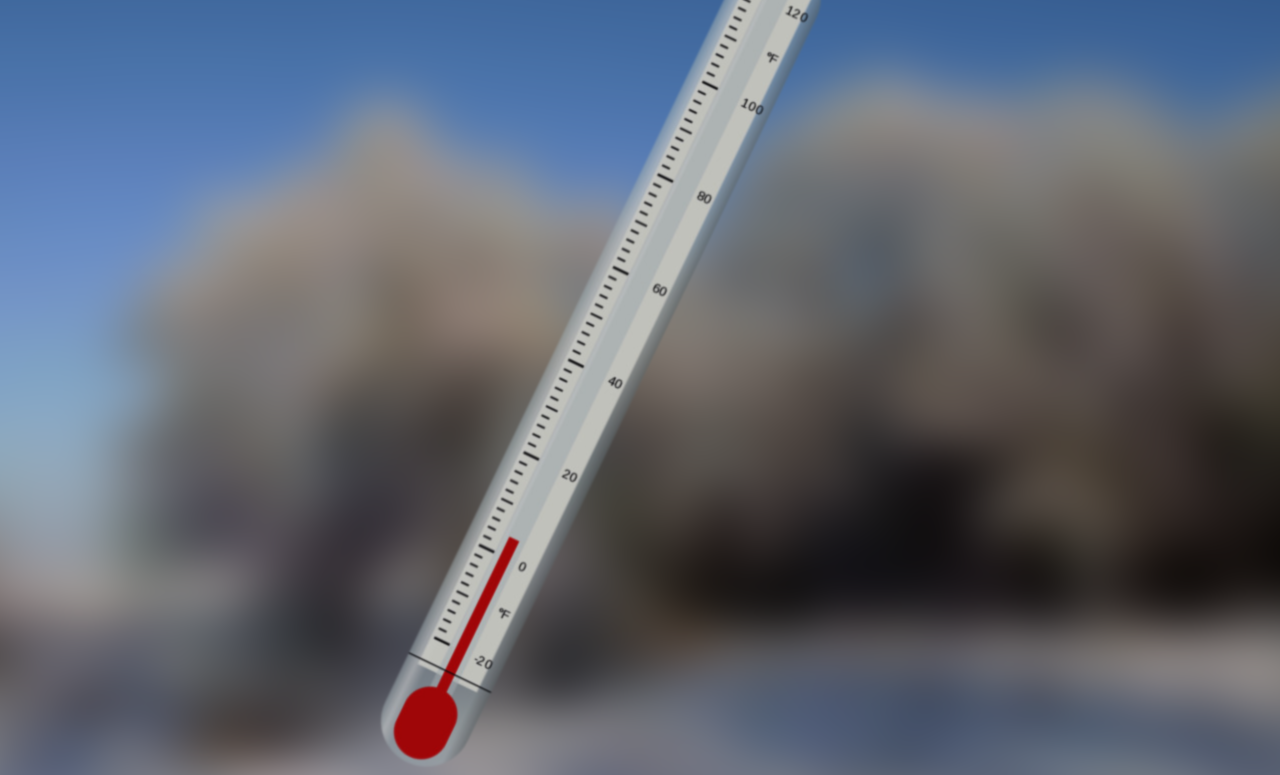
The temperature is {"value": 4, "unit": "°F"}
